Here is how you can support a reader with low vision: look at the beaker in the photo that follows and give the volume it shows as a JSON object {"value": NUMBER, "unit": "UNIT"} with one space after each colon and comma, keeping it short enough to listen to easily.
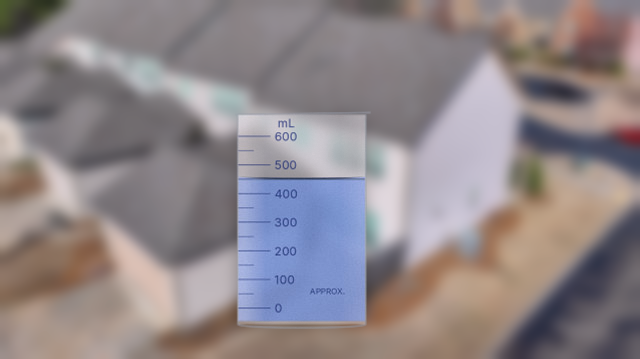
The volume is {"value": 450, "unit": "mL"}
